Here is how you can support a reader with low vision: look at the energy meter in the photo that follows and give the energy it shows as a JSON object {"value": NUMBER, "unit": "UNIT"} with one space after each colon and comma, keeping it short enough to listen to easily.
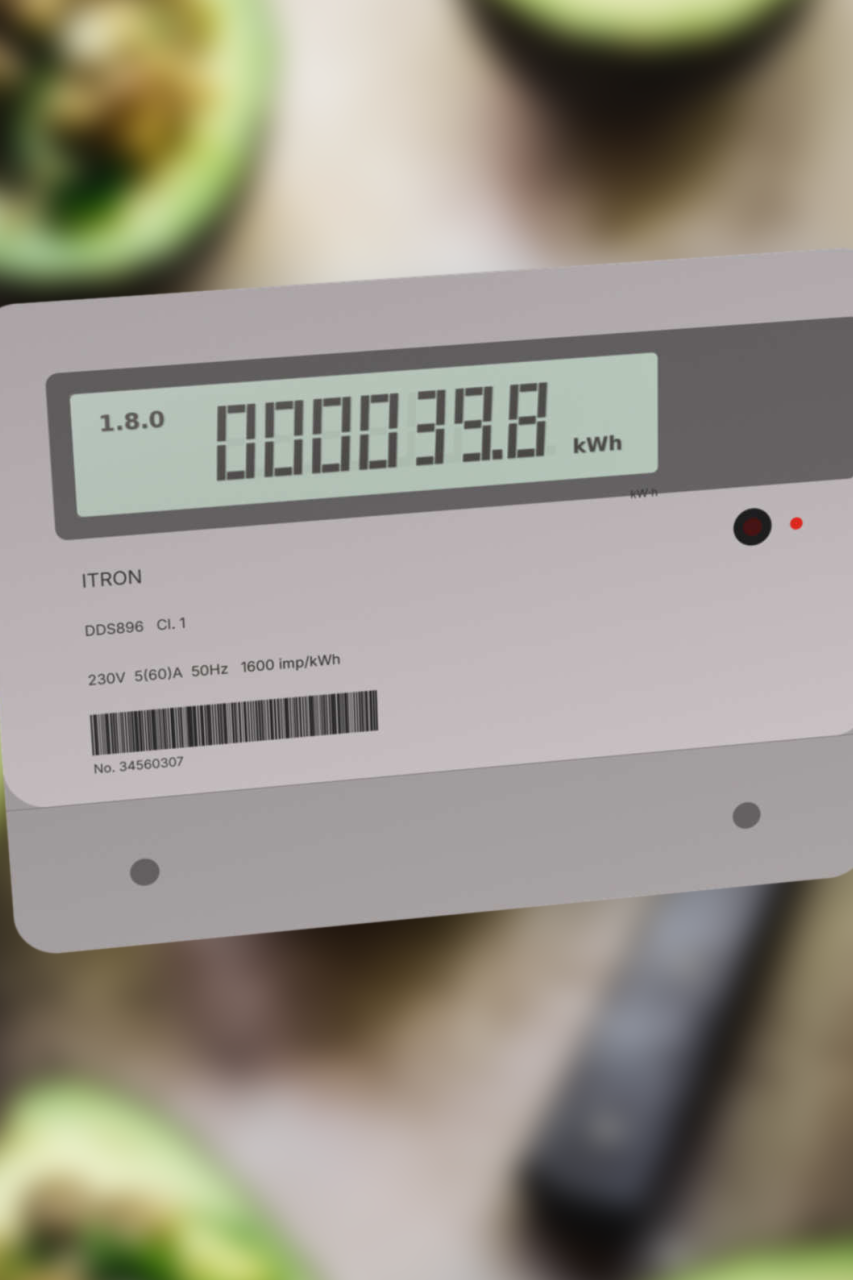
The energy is {"value": 39.8, "unit": "kWh"}
